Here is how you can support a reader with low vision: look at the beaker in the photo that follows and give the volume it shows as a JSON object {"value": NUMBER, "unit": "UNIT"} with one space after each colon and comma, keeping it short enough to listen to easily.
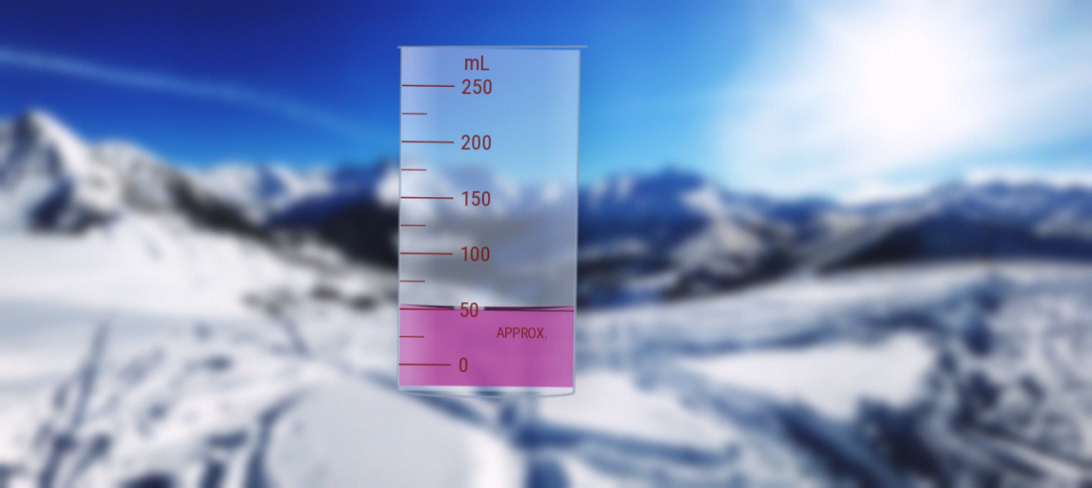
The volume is {"value": 50, "unit": "mL"}
